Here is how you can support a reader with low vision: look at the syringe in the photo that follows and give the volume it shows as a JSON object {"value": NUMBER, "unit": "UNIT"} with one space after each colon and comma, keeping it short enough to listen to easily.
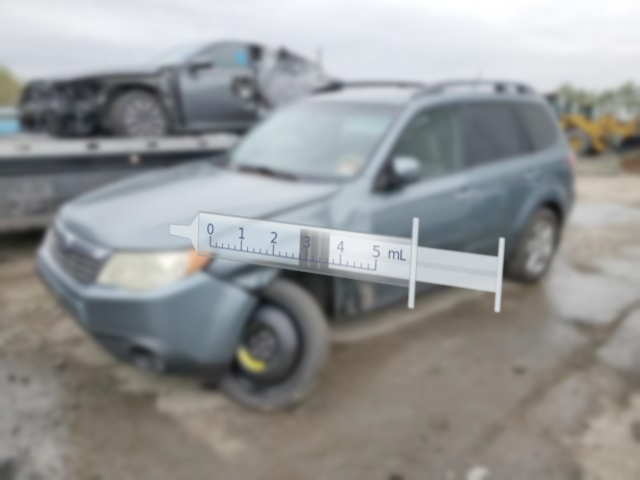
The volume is {"value": 2.8, "unit": "mL"}
